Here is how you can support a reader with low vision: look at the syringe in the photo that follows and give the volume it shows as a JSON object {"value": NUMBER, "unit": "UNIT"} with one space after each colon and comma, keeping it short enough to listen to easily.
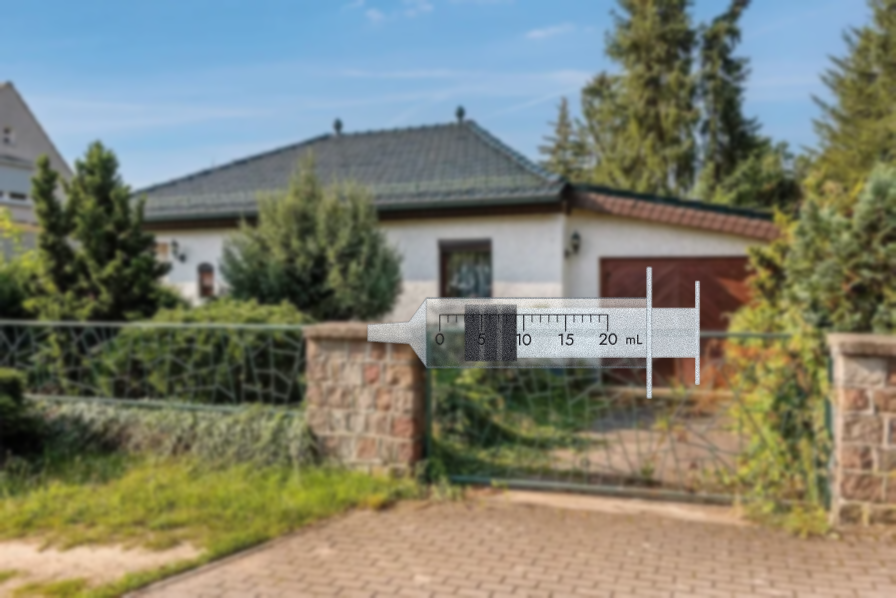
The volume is {"value": 3, "unit": "mL"}
